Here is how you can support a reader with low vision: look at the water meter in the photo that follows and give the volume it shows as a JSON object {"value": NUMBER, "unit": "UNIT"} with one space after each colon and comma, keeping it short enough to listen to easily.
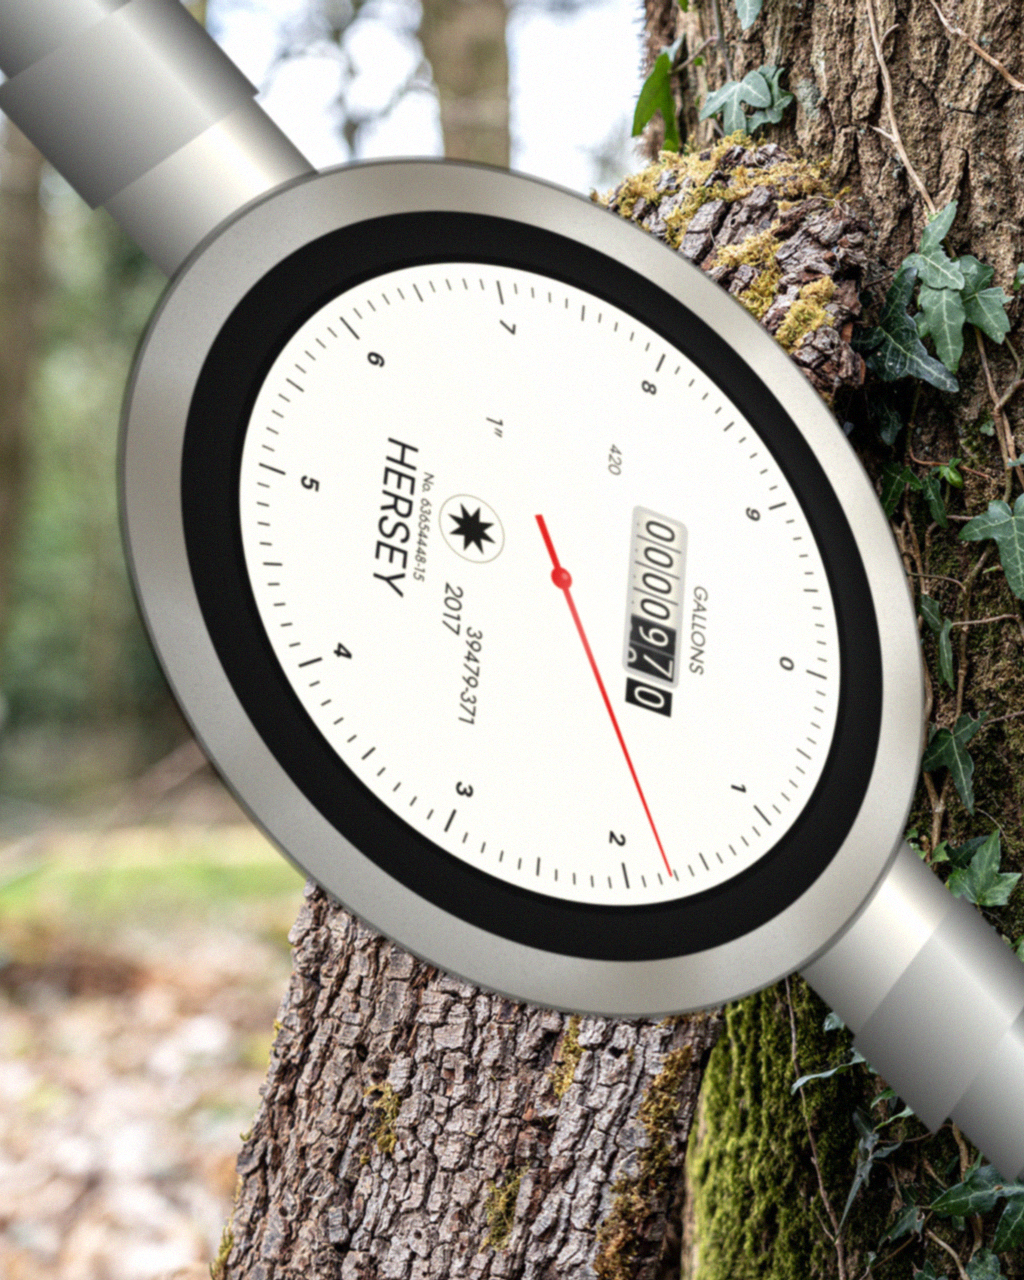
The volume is {"value": 971.7, "unit": "gal"}
